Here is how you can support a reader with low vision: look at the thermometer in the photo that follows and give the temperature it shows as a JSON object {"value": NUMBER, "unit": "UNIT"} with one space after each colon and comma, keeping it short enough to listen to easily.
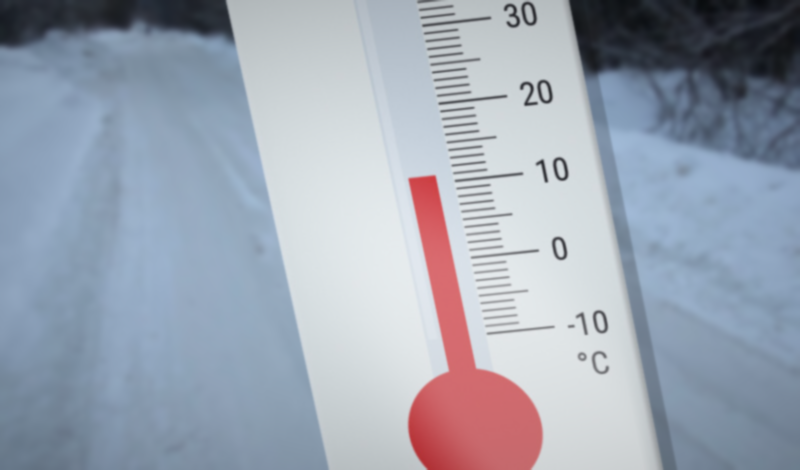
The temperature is {"value": 11, "unit": "°C"}
